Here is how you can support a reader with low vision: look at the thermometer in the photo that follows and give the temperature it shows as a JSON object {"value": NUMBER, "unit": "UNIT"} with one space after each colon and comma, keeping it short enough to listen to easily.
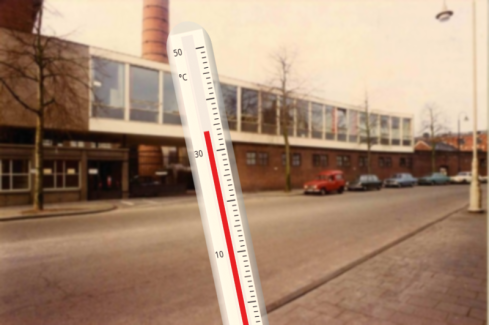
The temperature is {"value": 34, "unit": "°C"}
